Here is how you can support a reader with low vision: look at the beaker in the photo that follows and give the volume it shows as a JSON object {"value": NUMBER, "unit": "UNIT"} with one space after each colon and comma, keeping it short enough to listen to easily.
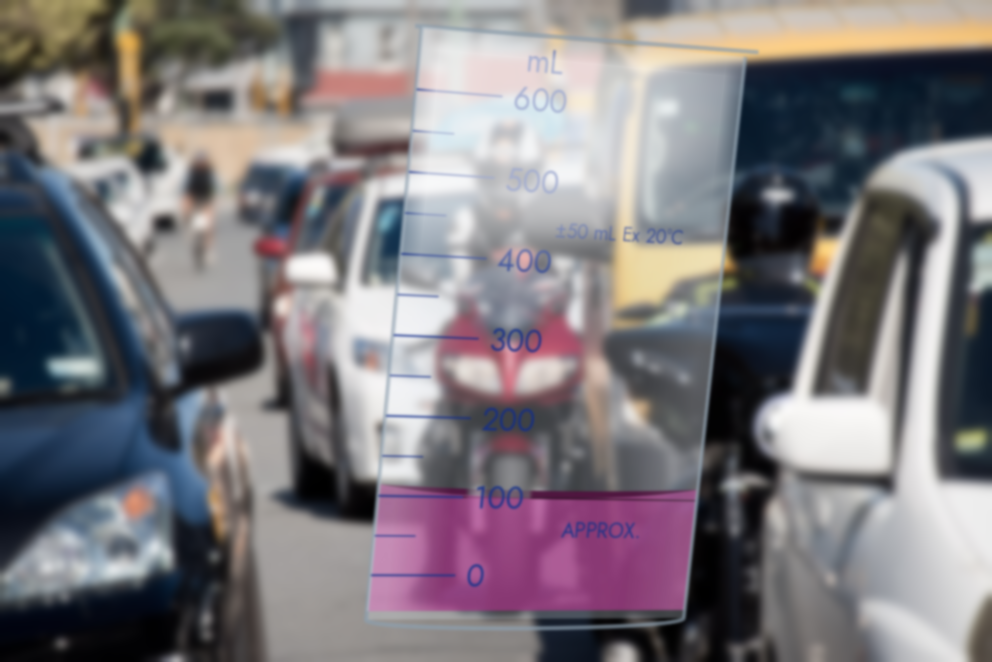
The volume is {"value": 100, "unit": "mL"}
